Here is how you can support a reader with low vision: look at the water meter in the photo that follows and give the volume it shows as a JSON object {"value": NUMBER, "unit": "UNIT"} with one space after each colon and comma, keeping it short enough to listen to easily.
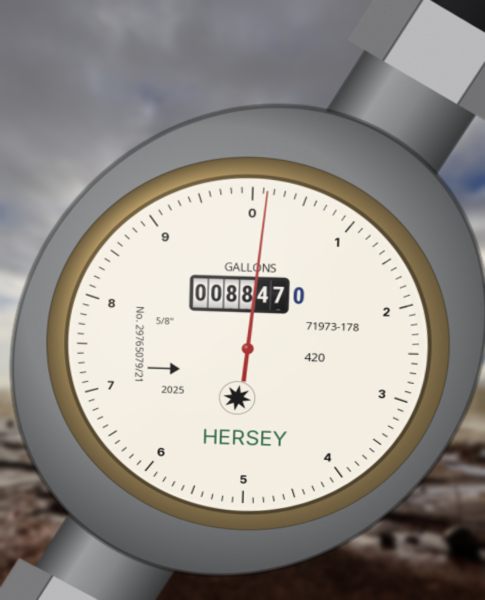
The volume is {"value": 88470.1, "unit": "gal"}
